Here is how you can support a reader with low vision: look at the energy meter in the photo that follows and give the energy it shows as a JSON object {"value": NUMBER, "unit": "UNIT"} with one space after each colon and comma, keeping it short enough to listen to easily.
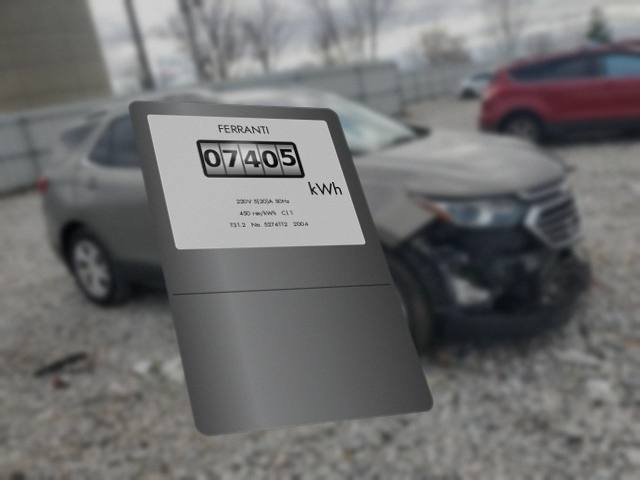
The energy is {"value": 7405, "unit": "kWh"}
